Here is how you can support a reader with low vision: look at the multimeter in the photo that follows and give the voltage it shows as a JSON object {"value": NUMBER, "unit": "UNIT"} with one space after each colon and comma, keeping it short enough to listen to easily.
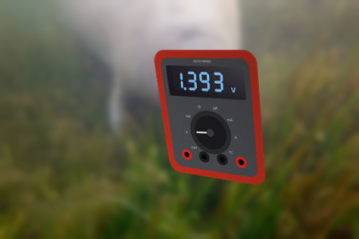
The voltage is {"value": 1.393, "unit": "V"}
